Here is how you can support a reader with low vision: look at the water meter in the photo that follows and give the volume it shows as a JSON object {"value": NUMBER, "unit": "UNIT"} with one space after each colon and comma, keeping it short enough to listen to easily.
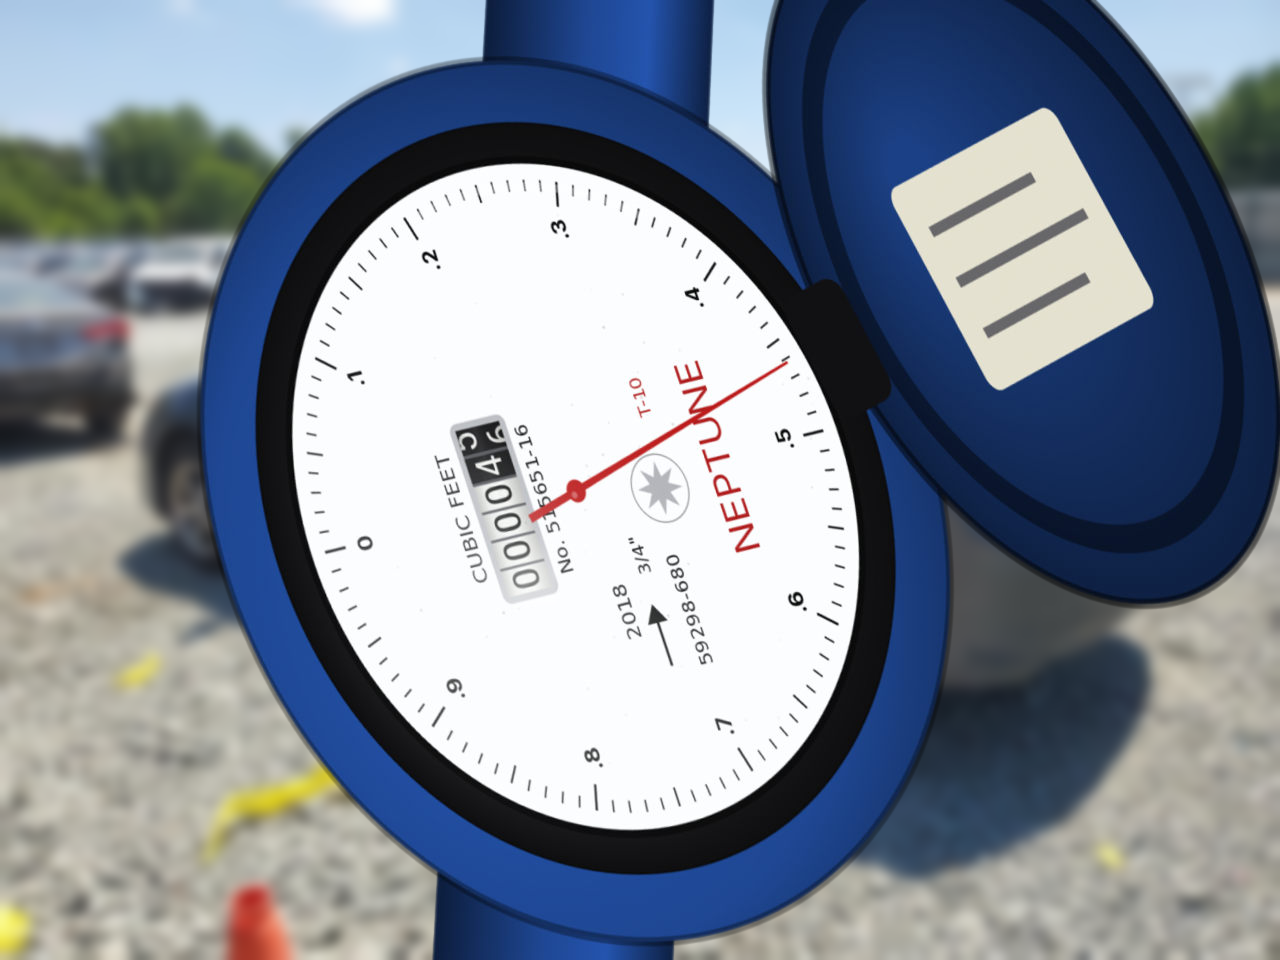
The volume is {"value": 45.46, "unit": "ft³"}
